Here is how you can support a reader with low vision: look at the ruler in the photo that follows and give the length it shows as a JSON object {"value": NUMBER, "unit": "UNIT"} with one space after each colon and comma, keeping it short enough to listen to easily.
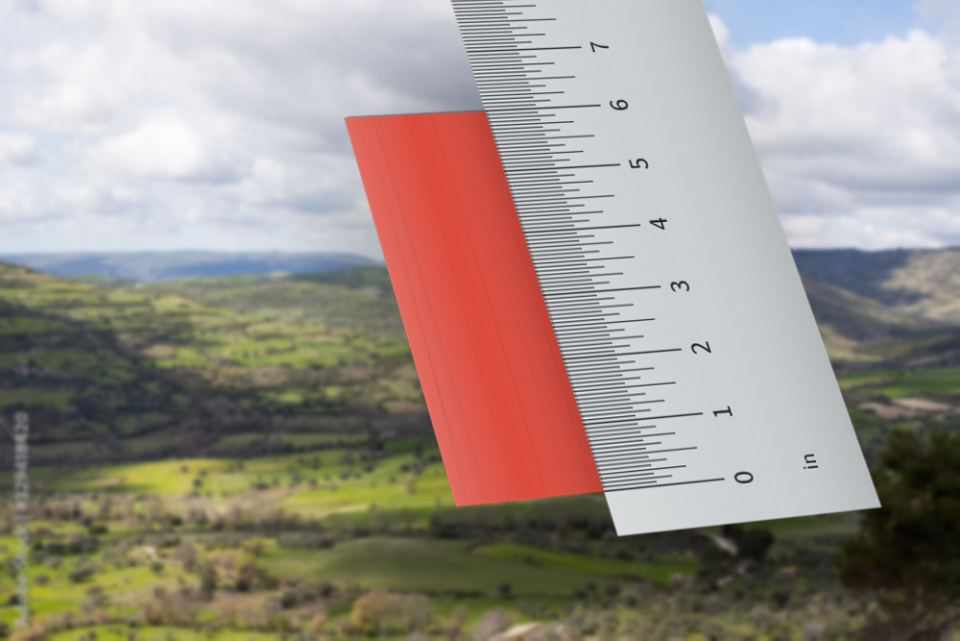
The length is {"value": 6, "unit": "in"}
